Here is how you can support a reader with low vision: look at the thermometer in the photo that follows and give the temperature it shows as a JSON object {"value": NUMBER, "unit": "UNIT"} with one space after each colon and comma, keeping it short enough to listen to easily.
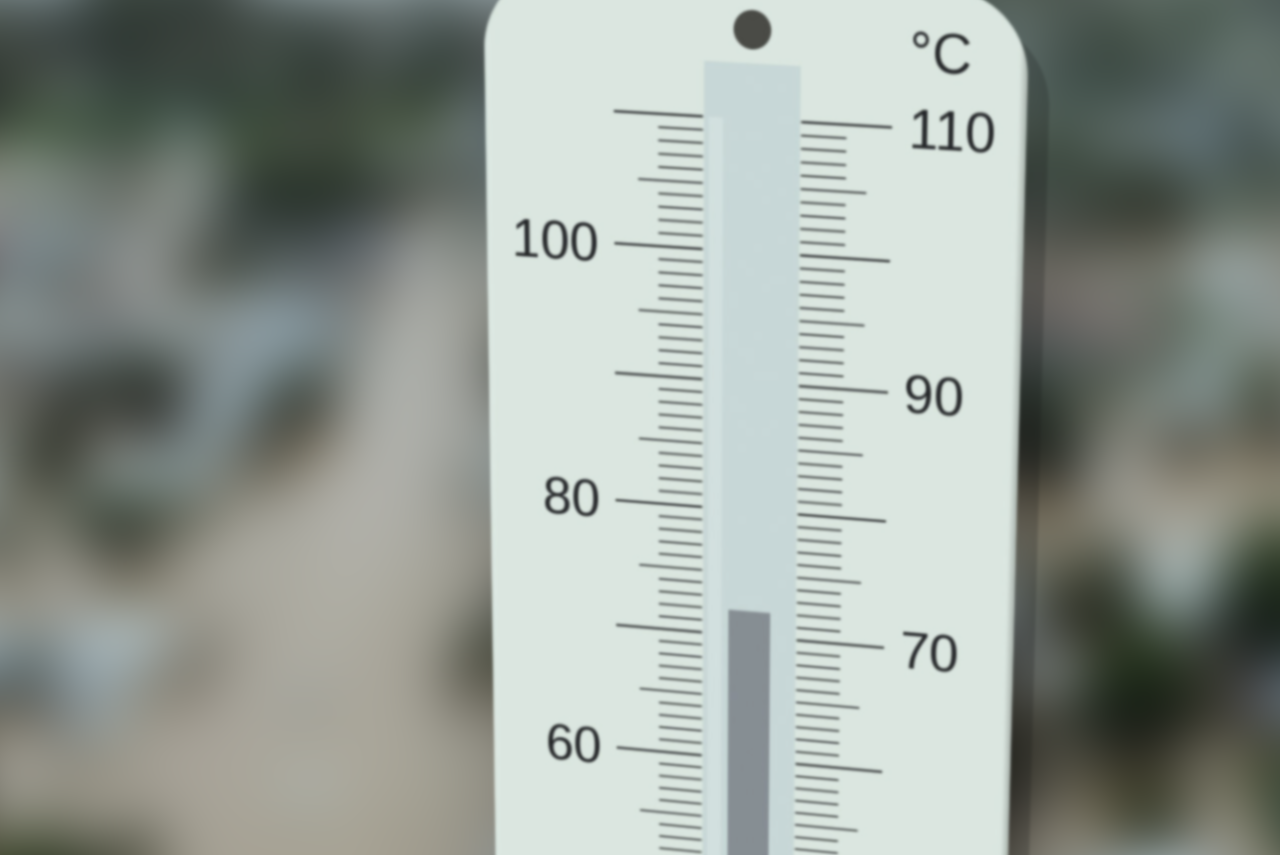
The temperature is {"value": 72, "unit": "°C"}
